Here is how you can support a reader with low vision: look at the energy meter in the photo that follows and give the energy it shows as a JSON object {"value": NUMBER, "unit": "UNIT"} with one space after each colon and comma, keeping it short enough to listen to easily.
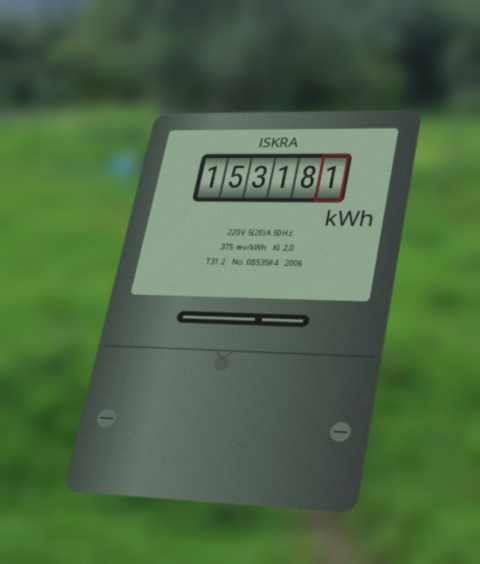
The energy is {"value": 15318.1, "unit": "kWh"}
